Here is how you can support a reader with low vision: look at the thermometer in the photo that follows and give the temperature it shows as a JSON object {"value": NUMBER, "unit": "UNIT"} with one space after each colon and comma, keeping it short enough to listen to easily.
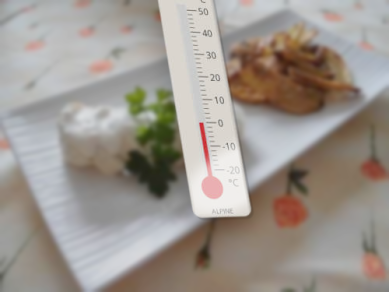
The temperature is {"value": 0, "unit": "°C"}
